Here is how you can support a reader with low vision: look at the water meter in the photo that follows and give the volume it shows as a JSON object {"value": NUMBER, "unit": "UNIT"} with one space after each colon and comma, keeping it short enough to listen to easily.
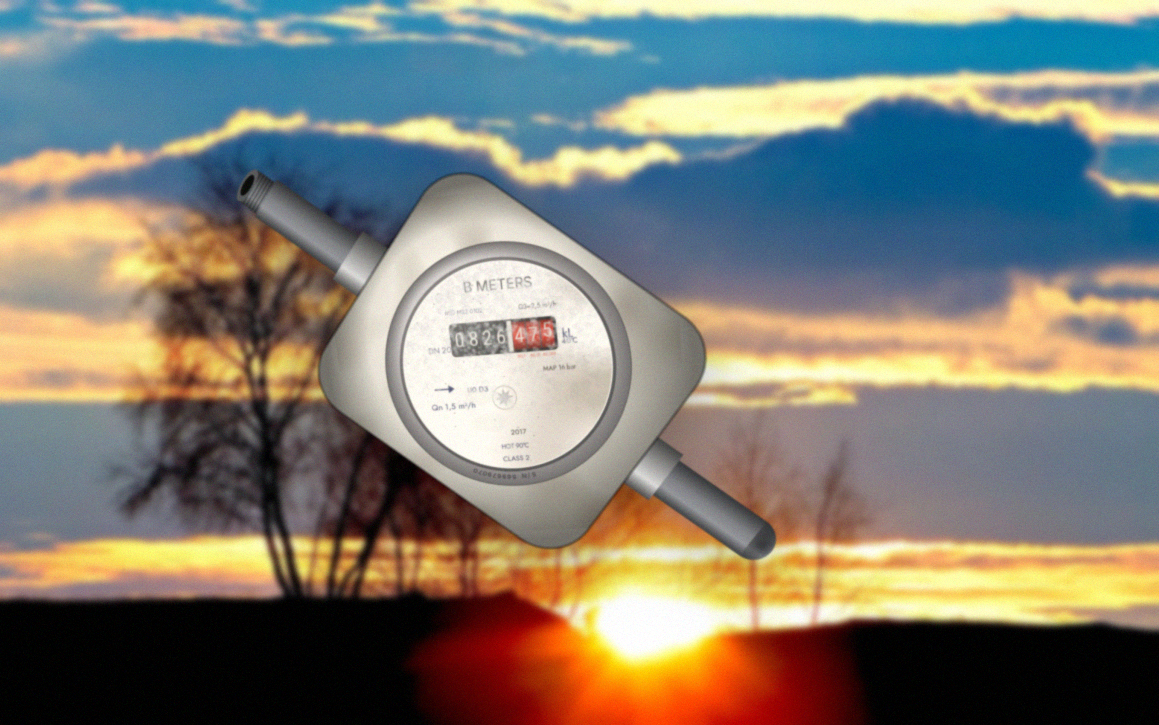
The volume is {"value": 826.475, "unit": "kL"}
